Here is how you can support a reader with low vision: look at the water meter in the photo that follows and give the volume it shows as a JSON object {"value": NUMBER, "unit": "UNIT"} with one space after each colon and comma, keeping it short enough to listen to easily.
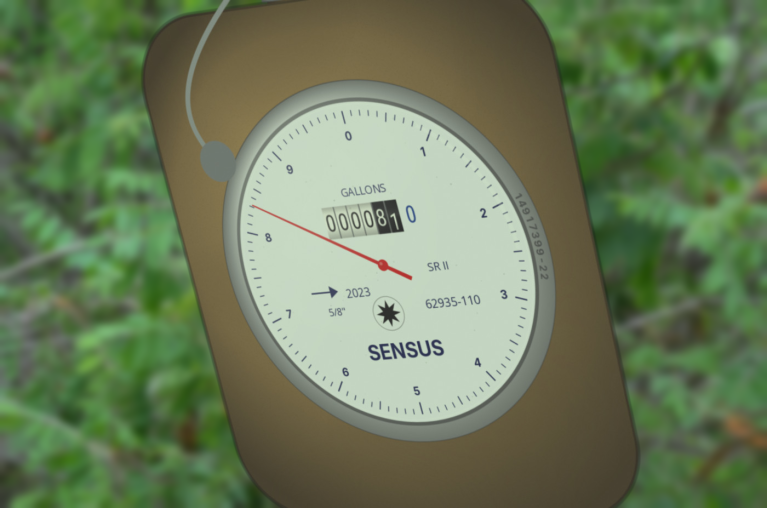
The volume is {"value": 808.3, "unit": "gal"}
